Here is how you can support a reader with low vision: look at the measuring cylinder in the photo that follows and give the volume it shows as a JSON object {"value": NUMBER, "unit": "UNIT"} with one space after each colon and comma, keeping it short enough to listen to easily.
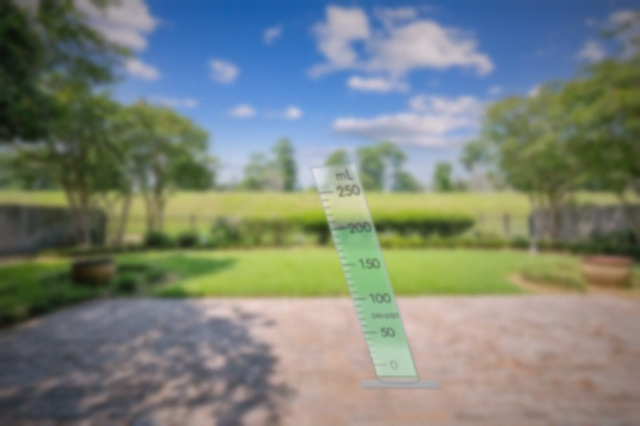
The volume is {"value": 200, "unit": "mL"}
